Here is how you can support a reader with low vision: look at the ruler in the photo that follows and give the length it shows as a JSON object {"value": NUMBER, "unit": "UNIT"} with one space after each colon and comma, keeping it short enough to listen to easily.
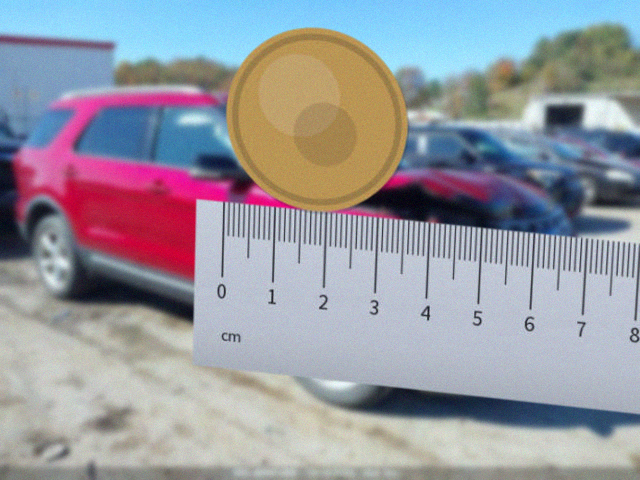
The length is {"value": 3.5, "unit": "cm"}
